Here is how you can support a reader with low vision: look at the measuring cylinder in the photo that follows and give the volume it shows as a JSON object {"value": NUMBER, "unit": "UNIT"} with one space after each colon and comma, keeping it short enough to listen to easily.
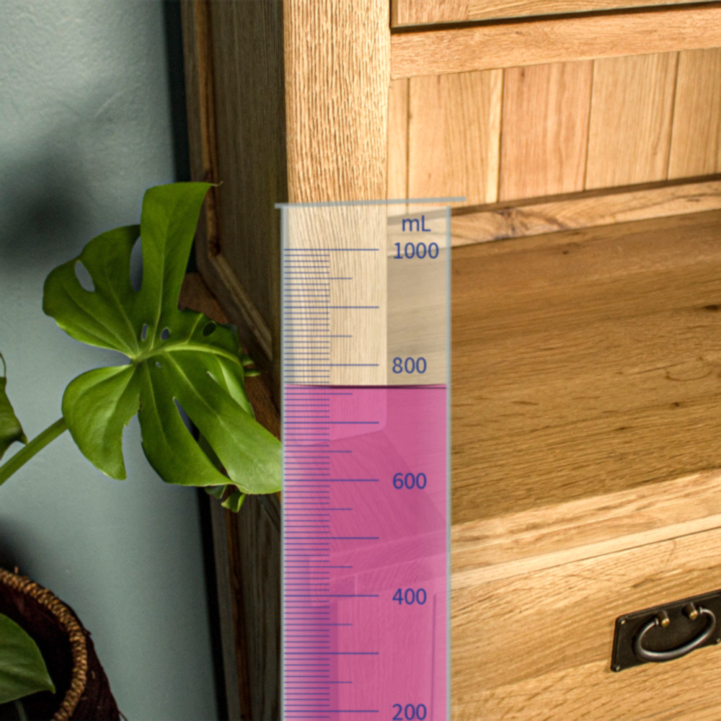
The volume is {"value": 760, "unit": "mL"}
